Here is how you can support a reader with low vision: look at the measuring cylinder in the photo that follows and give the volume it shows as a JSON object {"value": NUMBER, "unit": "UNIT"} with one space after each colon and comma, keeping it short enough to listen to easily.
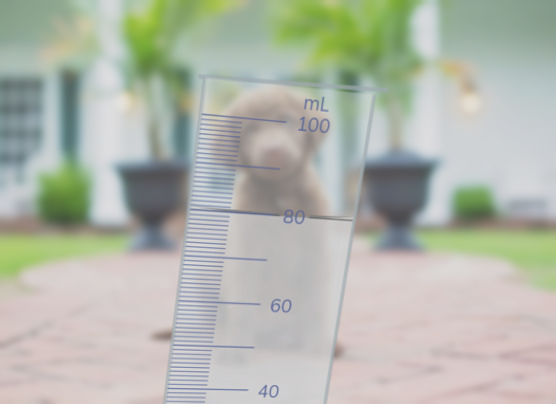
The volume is {"value": 80, "unit": "mL"}
